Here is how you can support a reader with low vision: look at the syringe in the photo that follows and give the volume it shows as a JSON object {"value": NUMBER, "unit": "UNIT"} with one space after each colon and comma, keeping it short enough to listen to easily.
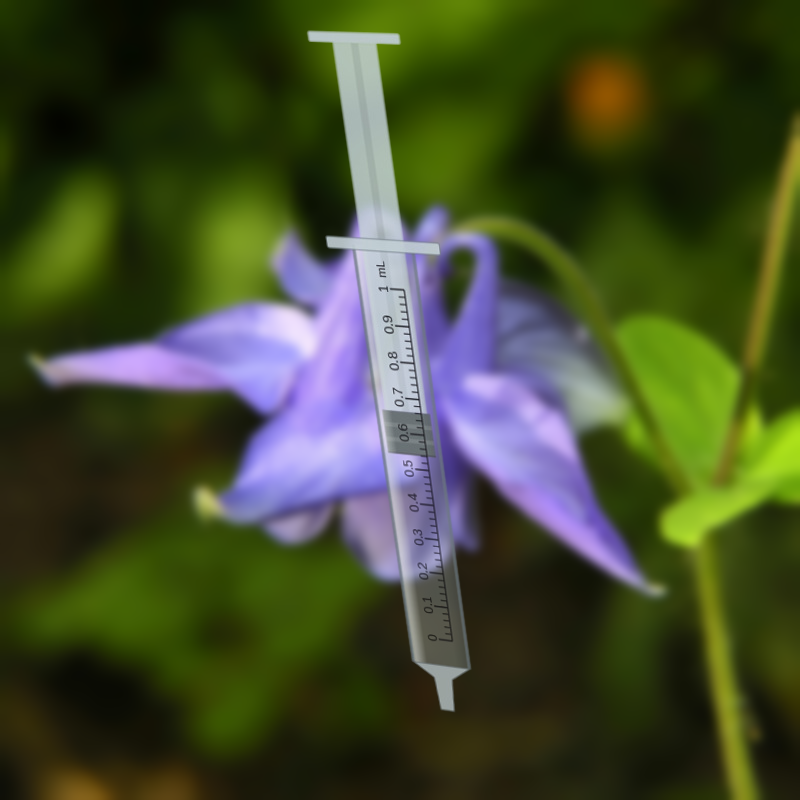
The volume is {"value": 0.54, "unit": "mL"}
